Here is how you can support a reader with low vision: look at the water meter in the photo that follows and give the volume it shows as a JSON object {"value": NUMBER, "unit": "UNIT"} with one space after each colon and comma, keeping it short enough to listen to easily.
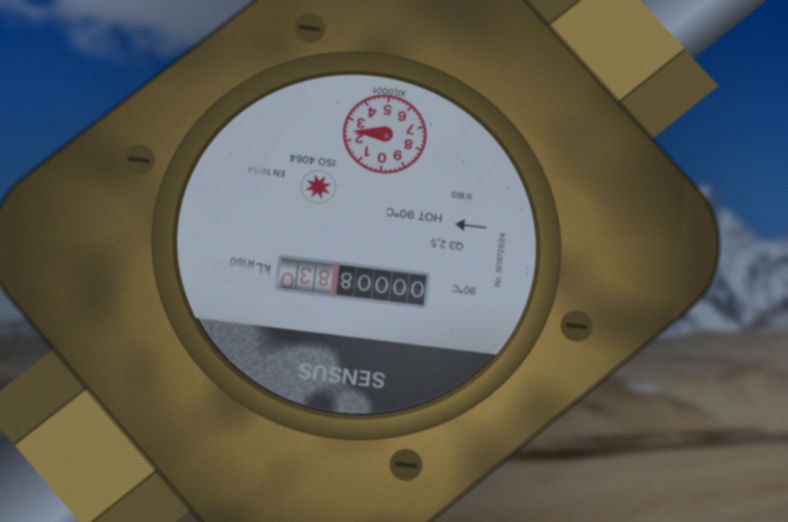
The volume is {"value": 8.8302, "unit": "kL"}
